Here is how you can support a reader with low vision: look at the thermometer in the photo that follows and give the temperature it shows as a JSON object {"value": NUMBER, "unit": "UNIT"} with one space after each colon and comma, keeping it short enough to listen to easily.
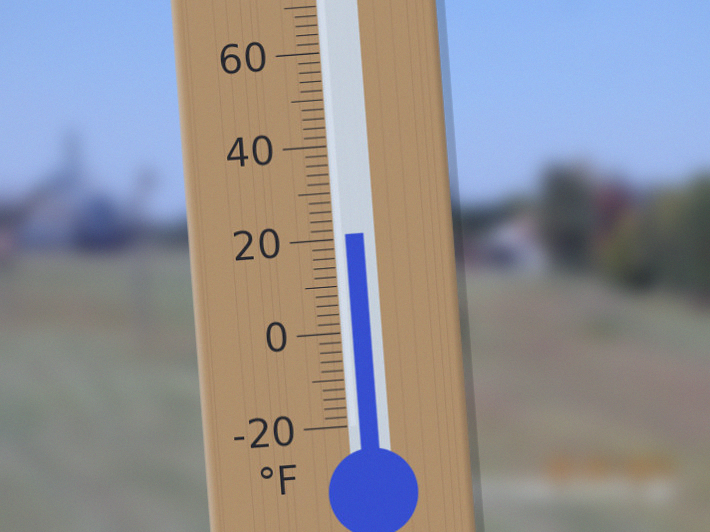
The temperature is {"value": 21, "unit": "°F"}
